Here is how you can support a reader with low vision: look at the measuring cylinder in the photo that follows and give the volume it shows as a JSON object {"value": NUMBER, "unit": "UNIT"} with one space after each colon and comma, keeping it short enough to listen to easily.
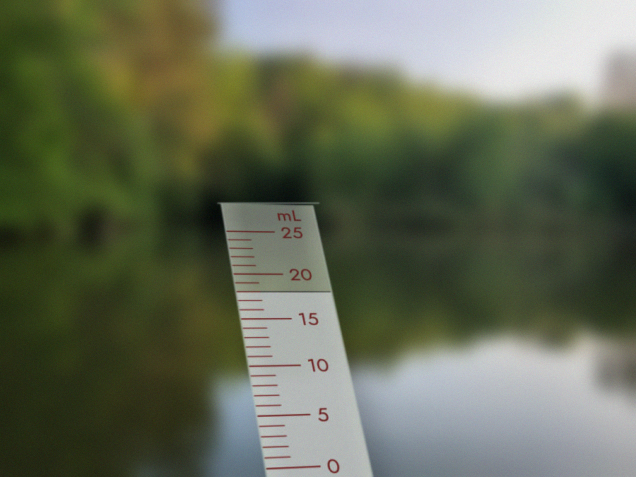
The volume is {"value": 18, "unit": "mL"}
